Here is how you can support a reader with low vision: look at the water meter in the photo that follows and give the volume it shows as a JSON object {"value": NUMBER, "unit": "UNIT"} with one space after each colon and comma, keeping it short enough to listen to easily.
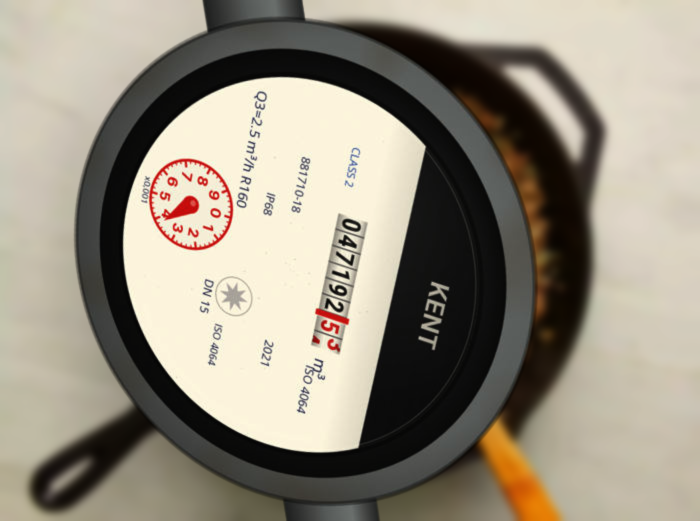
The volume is {"value": 47192.533, "unit": "m³"}
